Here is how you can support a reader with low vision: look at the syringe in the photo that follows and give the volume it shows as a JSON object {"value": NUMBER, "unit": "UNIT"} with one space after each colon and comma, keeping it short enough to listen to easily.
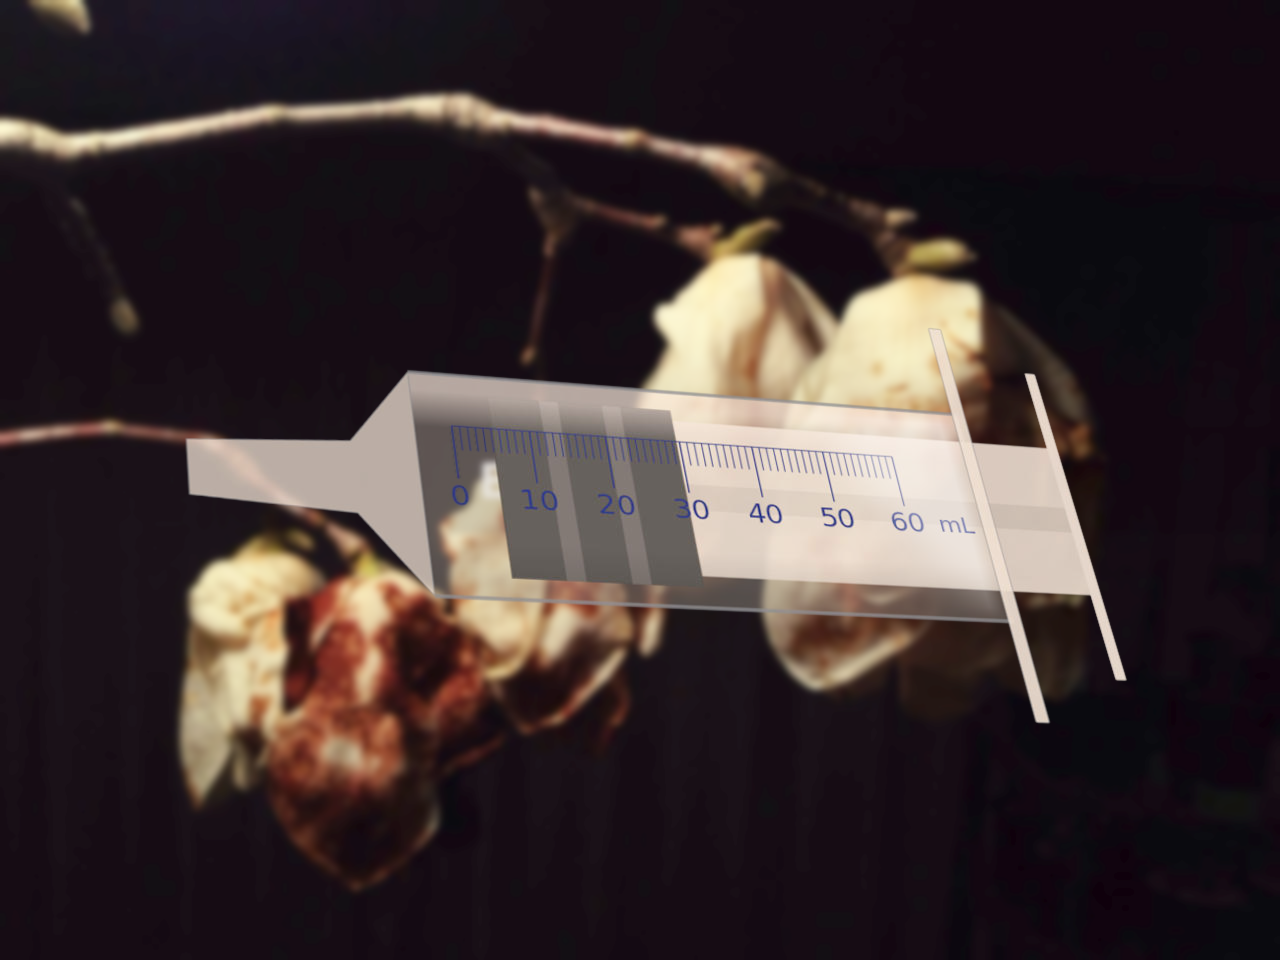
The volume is {"value": 5, "unit": "mL"}
